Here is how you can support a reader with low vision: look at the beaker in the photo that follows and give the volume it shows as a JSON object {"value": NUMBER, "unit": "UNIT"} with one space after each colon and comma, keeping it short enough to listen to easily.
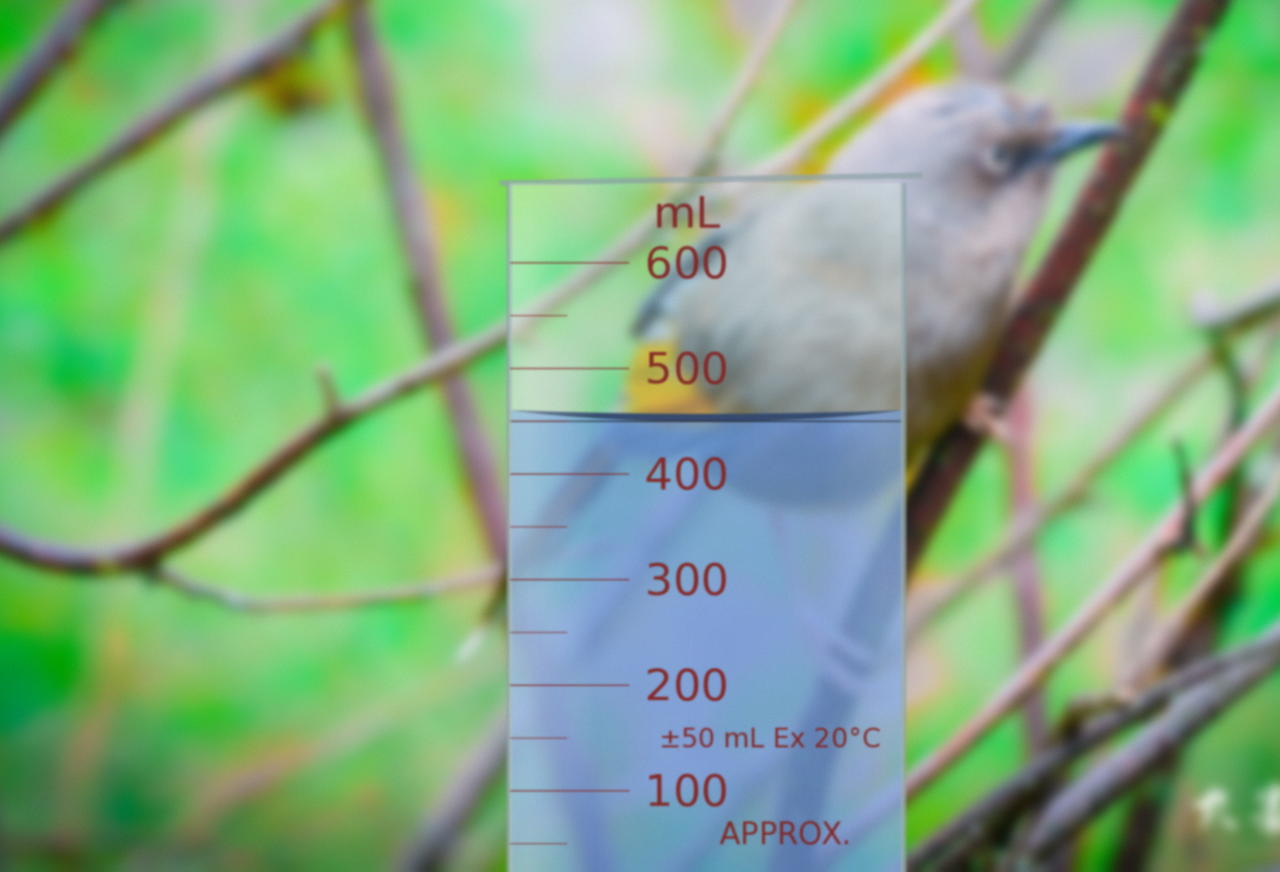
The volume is {"value": 450, "unit": "mL"}
